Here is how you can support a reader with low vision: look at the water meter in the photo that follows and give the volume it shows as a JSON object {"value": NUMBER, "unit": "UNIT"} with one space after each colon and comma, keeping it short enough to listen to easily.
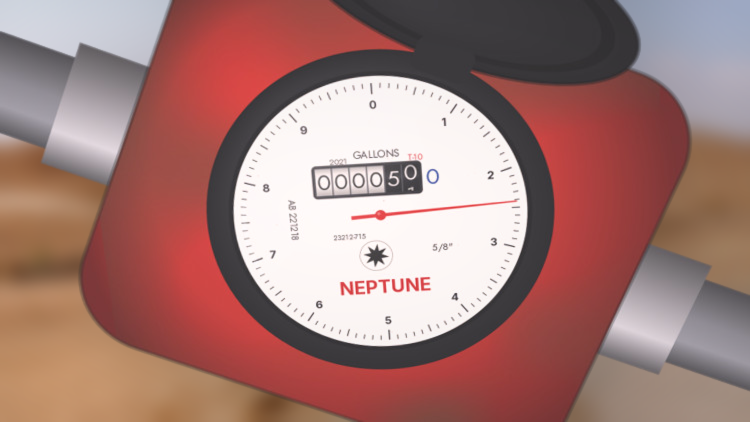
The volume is {"value": 502.4, "unit": "gal"}
